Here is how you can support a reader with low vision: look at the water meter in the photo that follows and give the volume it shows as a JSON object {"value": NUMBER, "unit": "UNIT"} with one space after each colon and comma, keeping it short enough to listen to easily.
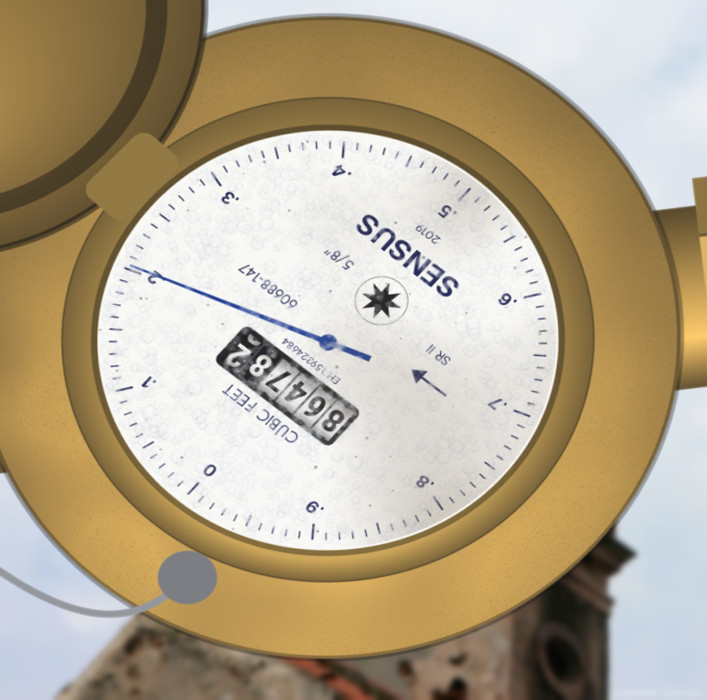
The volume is {"value": 864782.20, "unit": "ft³"}
